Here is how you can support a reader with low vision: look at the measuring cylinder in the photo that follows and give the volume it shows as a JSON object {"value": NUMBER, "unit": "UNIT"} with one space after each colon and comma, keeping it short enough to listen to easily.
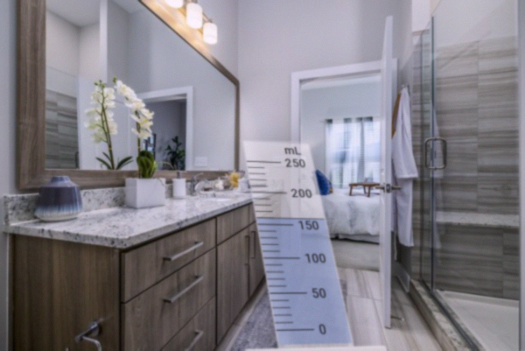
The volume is {"value": 160, "unit": "mL"}
